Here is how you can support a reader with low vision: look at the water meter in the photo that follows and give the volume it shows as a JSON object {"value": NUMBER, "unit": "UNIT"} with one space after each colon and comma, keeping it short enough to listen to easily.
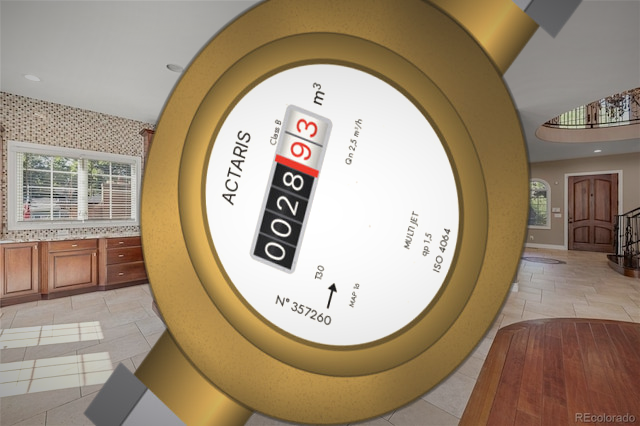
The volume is {"value": 28.93, "unit": "m³"}
